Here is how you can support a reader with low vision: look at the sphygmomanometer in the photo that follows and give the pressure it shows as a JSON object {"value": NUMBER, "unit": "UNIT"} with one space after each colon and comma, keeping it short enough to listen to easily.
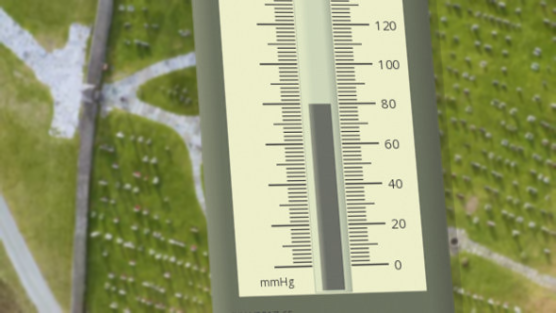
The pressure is {"value": 80, "unit": "mmHg"}
